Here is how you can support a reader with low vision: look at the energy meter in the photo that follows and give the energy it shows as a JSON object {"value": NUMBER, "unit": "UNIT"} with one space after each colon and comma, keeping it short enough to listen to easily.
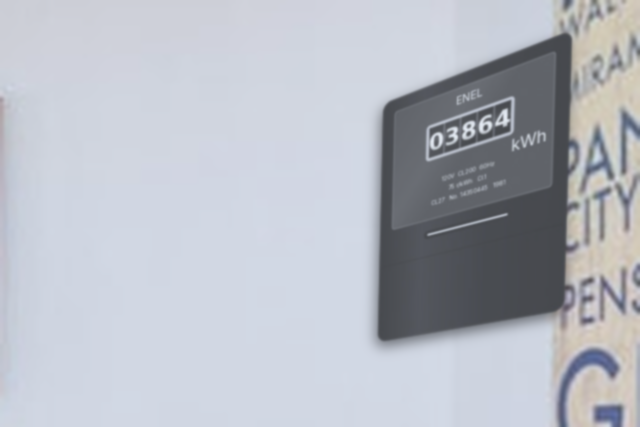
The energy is {"value": 3864, "unit": "kWh"}
